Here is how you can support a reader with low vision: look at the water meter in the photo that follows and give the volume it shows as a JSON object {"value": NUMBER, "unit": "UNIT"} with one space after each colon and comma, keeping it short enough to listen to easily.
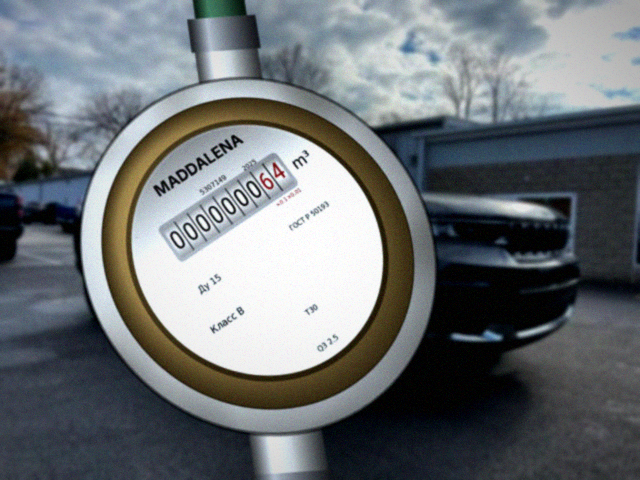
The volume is {"value": 0.64, "unit": "m³"}
